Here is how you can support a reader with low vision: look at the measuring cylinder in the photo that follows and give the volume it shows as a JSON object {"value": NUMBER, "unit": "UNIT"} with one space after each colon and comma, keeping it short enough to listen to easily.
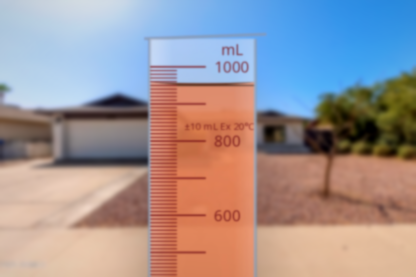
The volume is {"value": 950, "unit": "mL"}
